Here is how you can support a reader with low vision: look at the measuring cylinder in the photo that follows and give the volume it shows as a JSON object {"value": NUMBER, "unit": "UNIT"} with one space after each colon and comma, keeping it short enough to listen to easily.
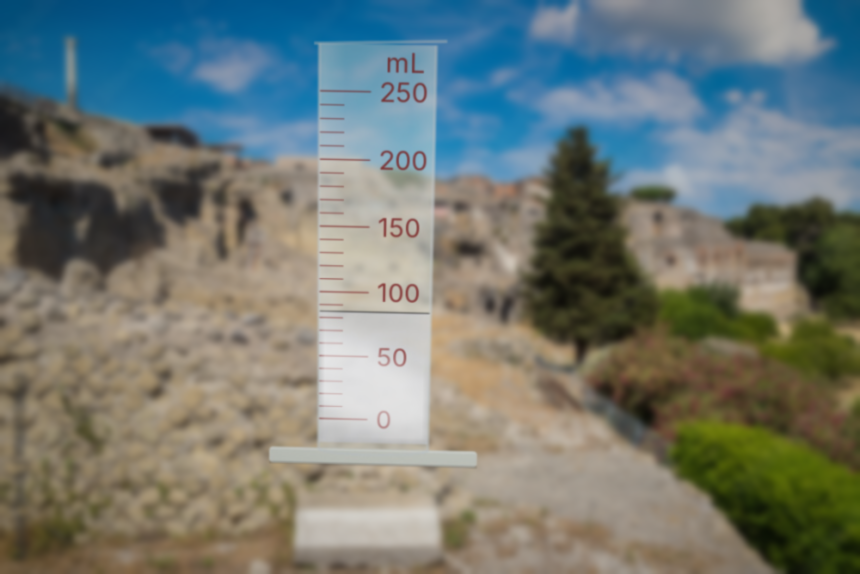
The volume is {"value": 85, "unit": "mL"}
